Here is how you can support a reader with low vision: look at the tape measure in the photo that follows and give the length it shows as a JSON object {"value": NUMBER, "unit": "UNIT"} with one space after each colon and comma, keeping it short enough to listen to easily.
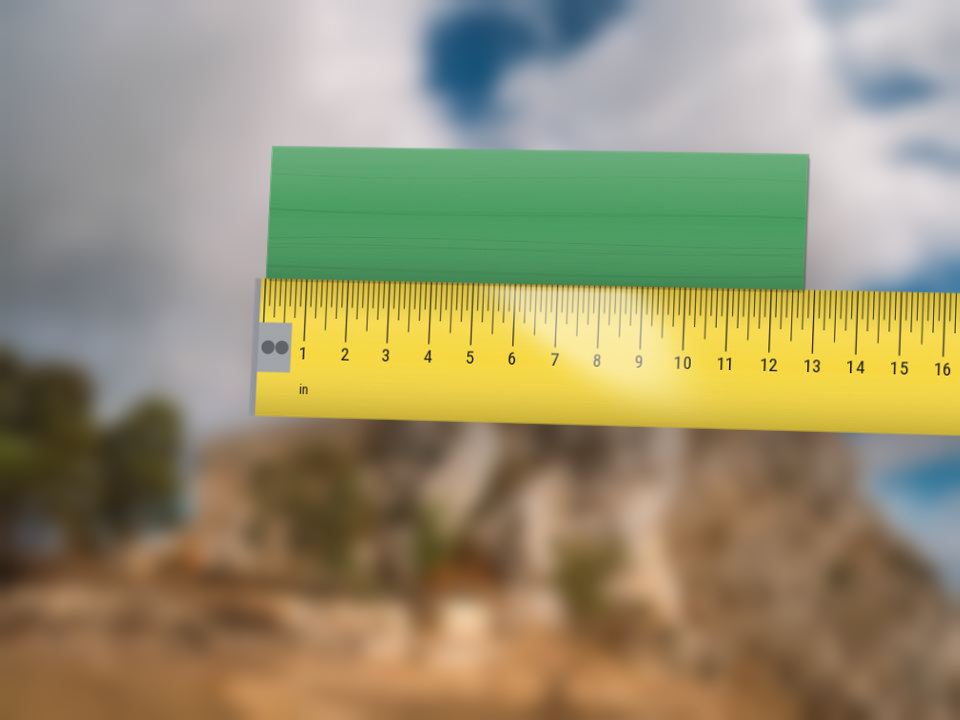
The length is {"value": 12.75, "unit": "in"}
